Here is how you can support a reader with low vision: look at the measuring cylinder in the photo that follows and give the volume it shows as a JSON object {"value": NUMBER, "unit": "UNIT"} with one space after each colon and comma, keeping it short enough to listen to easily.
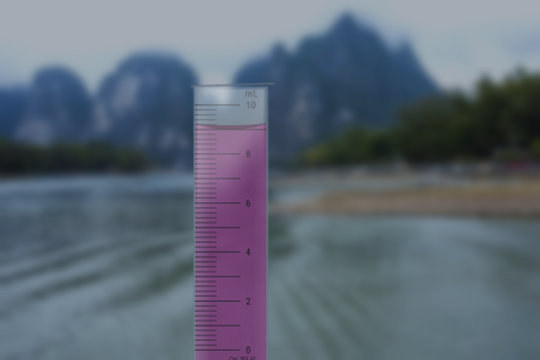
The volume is {"value": 9, "unit": "mL"}
